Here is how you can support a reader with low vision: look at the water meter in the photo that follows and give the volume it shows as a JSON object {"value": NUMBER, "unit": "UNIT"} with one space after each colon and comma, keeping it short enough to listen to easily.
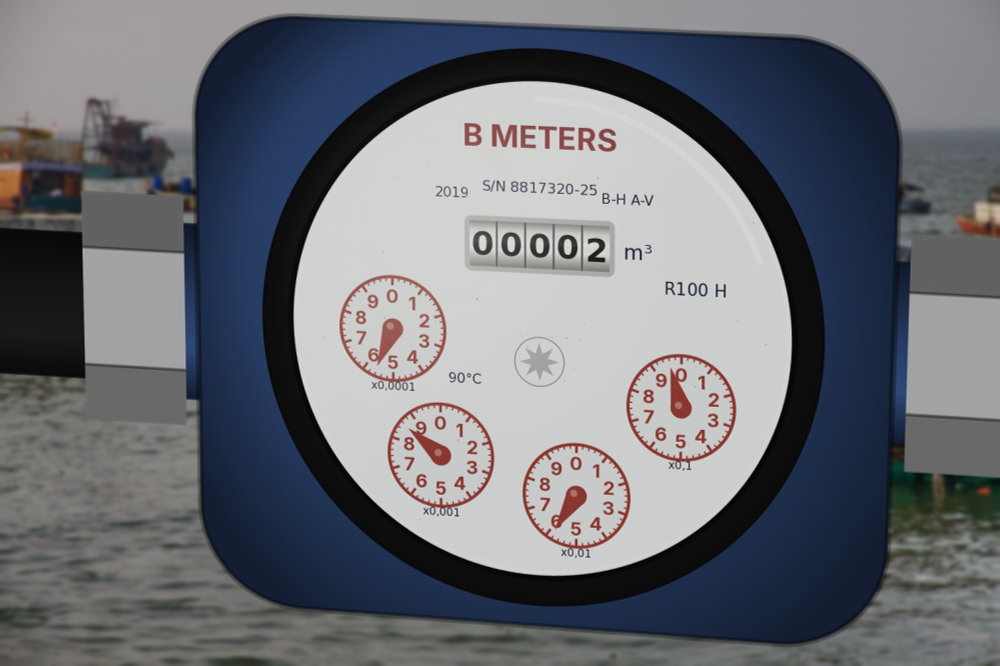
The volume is {"value": 1.9585, "unit": "m³"}
